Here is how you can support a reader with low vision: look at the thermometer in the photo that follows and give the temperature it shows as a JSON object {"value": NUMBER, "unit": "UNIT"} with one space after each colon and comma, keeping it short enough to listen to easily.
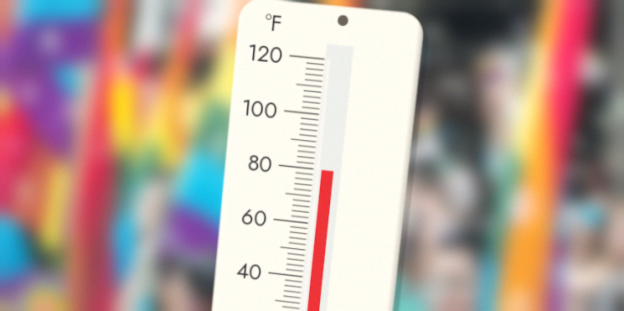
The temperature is {"value": 80, "unit": "°F"}
